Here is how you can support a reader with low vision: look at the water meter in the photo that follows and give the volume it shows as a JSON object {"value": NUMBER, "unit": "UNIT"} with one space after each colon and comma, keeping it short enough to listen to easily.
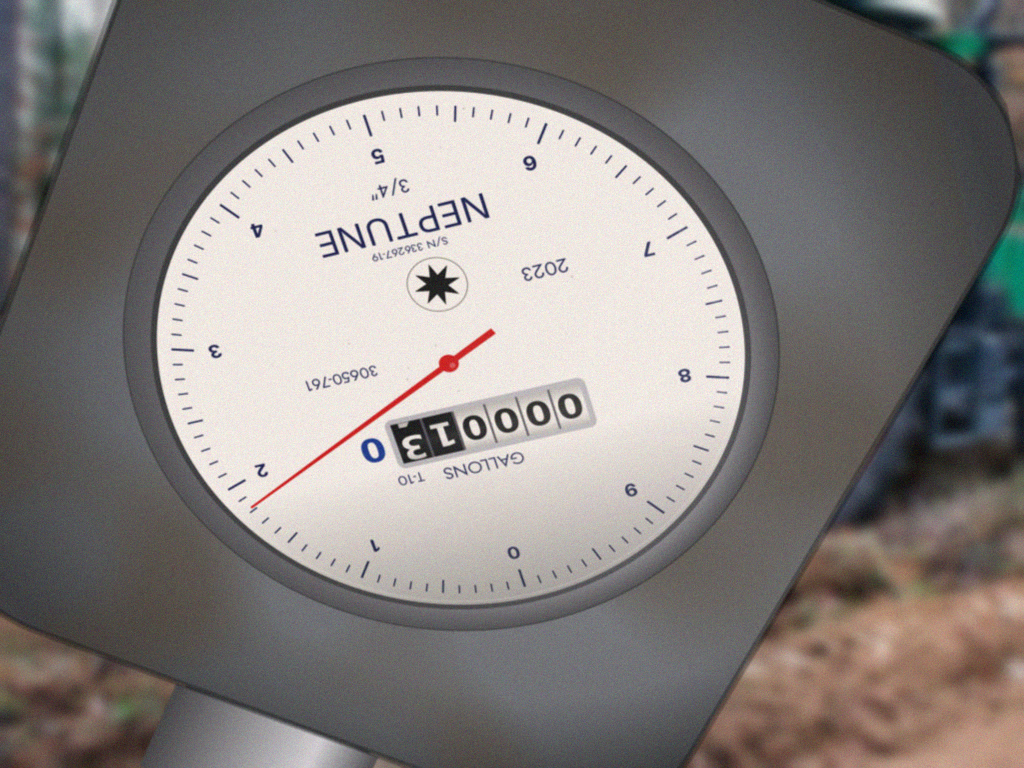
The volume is {"value": 131.8, "unit": "gal"}
